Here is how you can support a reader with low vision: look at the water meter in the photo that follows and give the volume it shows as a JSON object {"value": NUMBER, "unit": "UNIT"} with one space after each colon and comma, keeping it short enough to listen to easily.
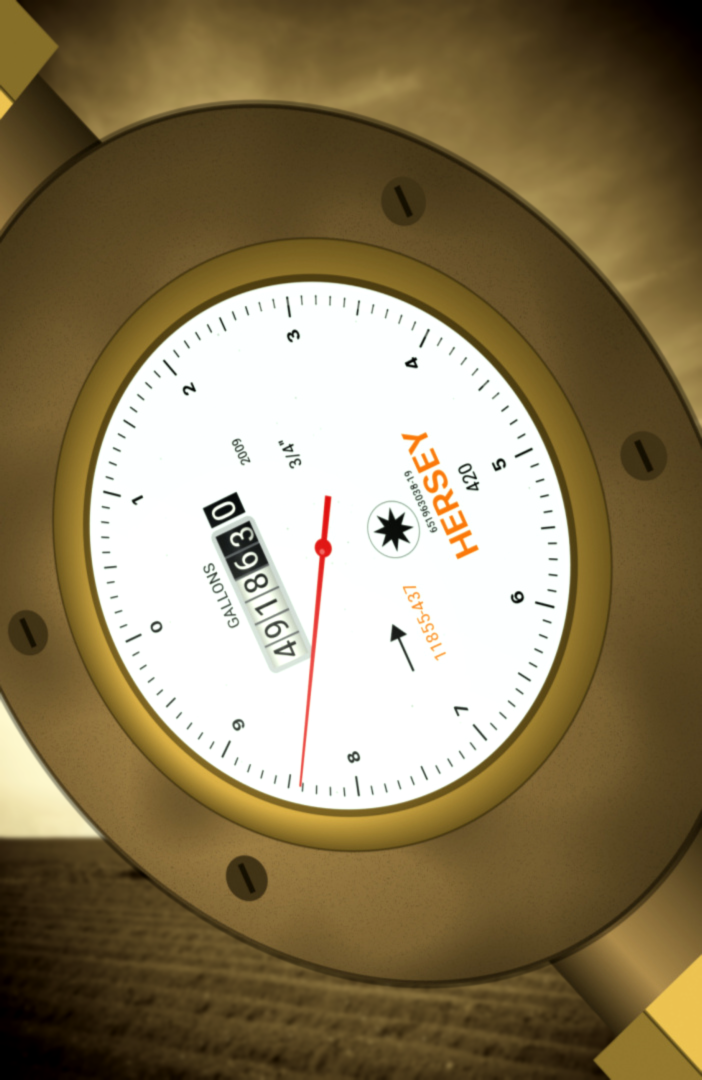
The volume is {"value": 4918628.4, "unit": "gal"}
